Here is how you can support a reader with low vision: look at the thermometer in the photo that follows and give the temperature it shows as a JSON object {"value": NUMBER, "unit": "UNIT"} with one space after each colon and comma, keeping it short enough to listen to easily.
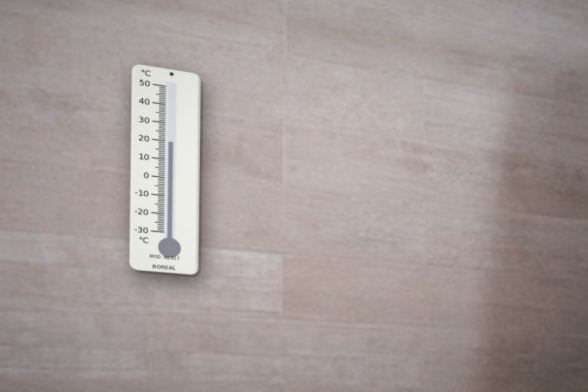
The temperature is {"value": 20, "unit": "°C"}
